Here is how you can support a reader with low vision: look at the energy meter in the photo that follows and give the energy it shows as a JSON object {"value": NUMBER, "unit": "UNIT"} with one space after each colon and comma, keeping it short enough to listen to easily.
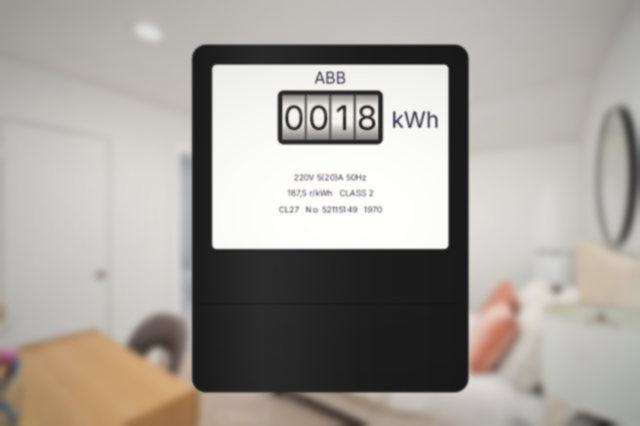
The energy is {"value": 18, "unit": "kWh"}
